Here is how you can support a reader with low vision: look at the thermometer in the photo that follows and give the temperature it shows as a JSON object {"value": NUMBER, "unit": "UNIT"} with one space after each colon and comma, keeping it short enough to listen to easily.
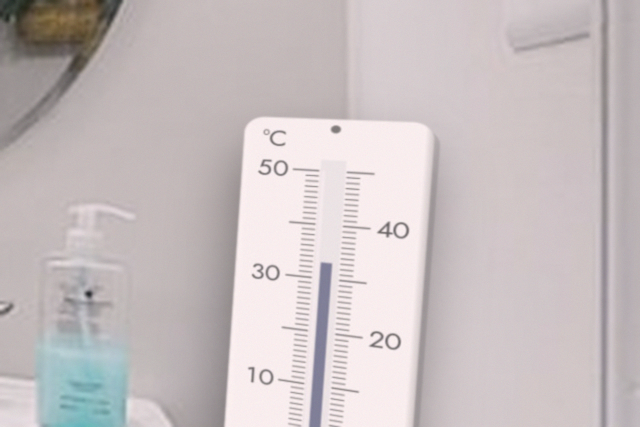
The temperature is {"value": 33, "unit": "°C"}
